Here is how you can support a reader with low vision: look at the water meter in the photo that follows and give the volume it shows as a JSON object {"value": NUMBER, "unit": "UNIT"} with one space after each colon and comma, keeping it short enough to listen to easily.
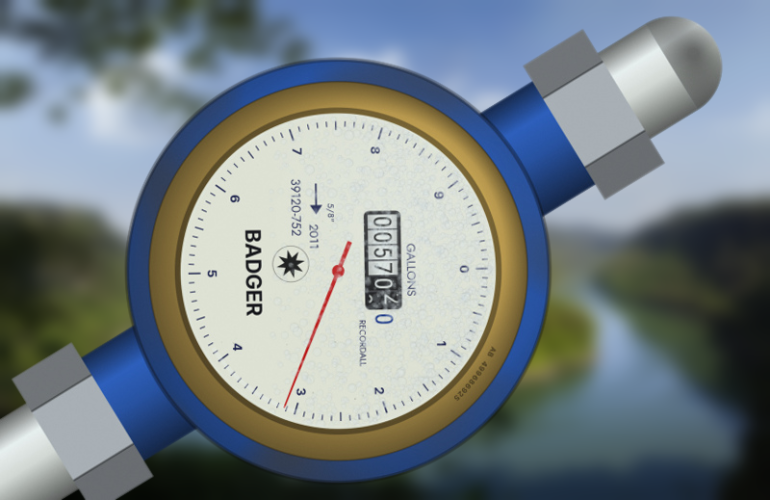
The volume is {"value": 57023.1, "unit": "gal"}
